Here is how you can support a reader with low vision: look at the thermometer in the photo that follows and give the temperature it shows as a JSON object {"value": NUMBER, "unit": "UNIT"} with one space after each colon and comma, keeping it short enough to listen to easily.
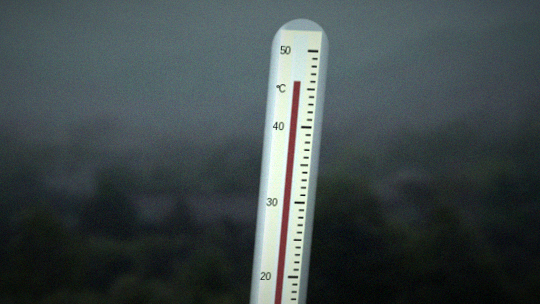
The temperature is {"value": 46, "unit": "°C"}
